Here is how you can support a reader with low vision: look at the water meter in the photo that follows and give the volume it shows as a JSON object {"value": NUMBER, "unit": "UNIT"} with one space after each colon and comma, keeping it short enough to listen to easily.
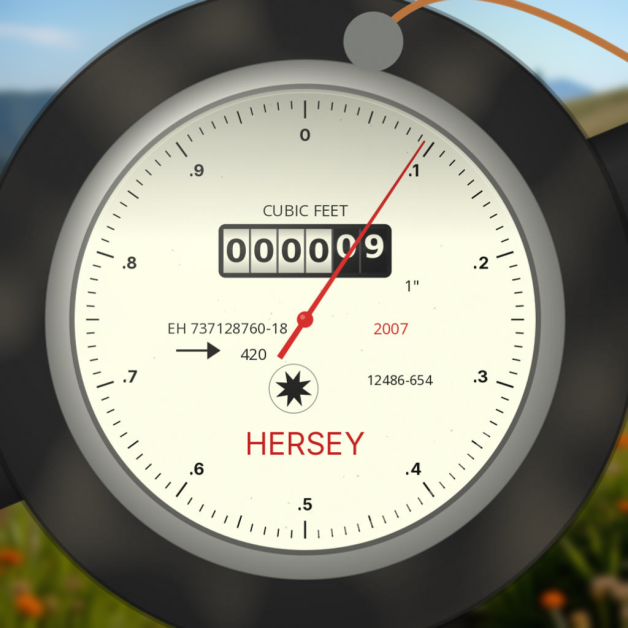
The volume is {"value": 9.09, "unit": "ft³"}
